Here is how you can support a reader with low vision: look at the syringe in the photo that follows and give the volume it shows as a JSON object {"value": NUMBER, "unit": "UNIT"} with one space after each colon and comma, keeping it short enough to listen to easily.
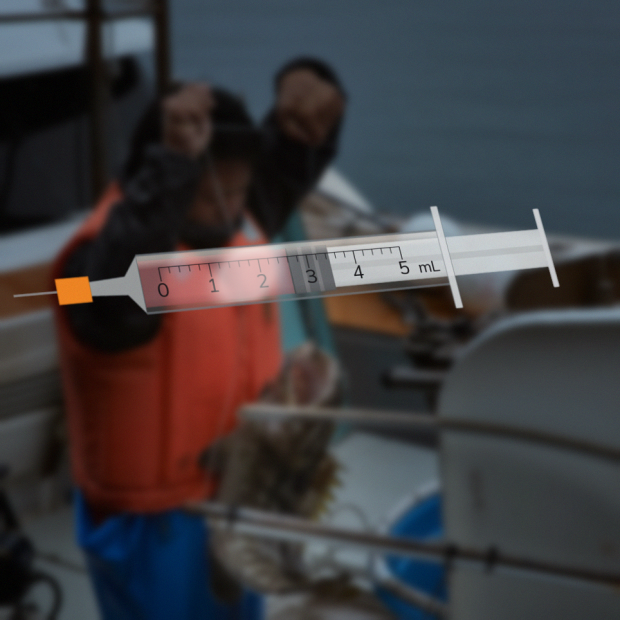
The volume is {"value": 2.6, "unit": "mL"}
